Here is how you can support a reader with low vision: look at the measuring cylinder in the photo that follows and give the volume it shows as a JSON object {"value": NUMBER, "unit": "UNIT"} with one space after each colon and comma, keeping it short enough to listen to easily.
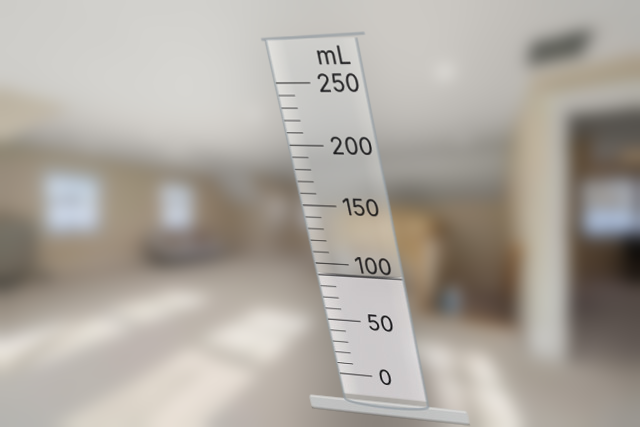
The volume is {"value": 90, "unit": "mL"}
